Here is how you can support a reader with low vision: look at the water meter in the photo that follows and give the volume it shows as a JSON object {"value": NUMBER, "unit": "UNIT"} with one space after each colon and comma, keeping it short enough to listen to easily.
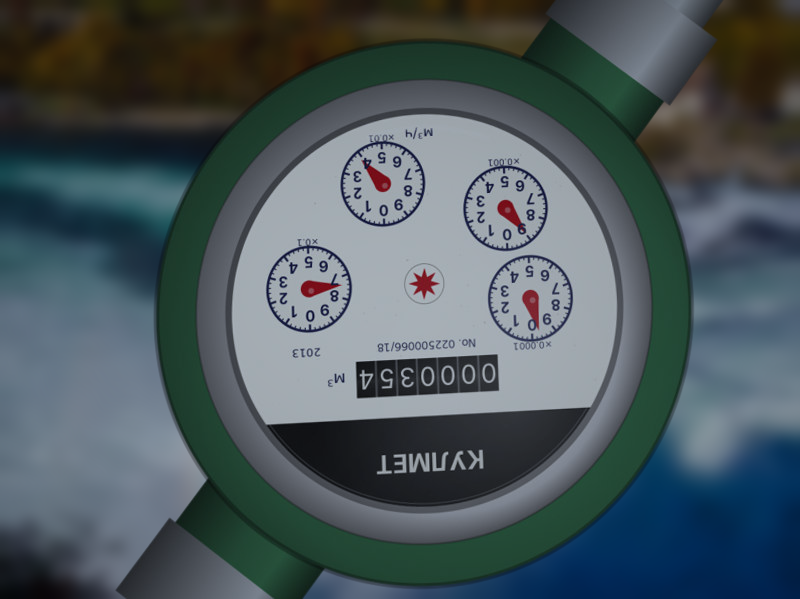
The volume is {"value": 354.7389, "unit": "m³"}
